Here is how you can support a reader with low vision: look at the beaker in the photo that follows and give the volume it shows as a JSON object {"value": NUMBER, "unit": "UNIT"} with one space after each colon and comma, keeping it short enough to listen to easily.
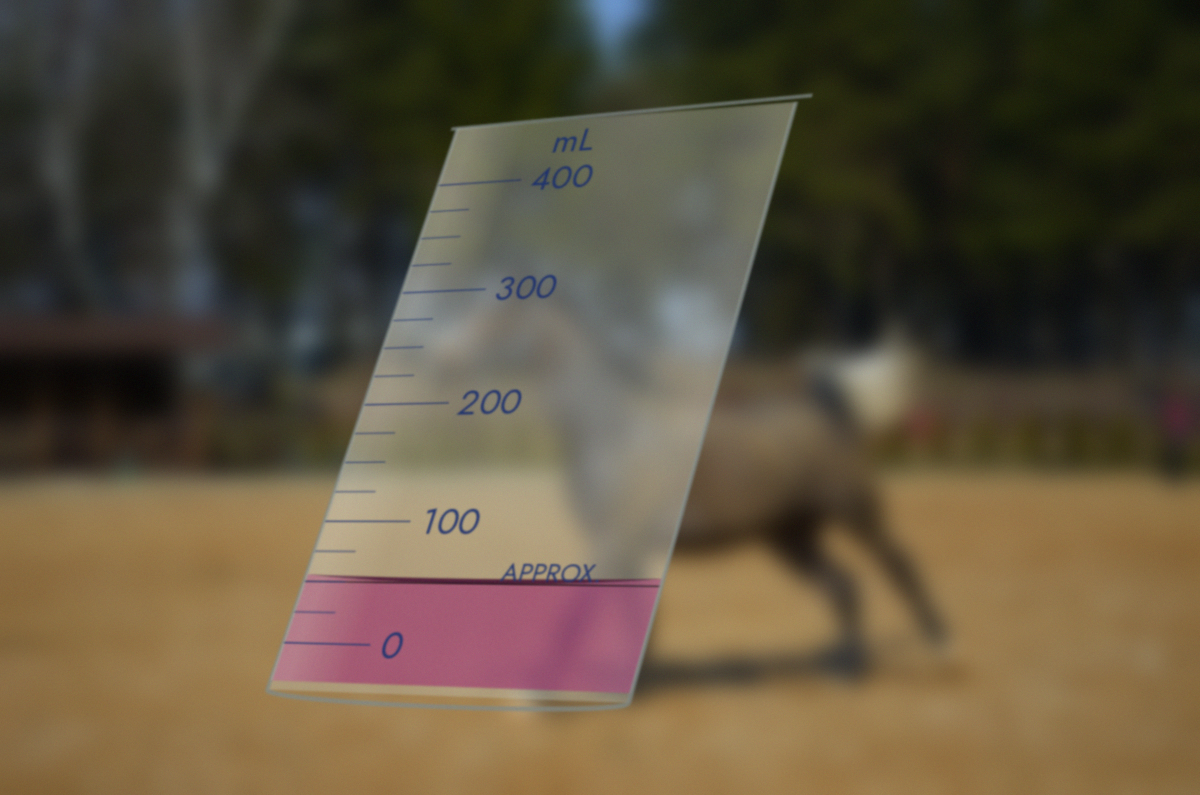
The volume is {"value": 50, "unit": "mL"}
